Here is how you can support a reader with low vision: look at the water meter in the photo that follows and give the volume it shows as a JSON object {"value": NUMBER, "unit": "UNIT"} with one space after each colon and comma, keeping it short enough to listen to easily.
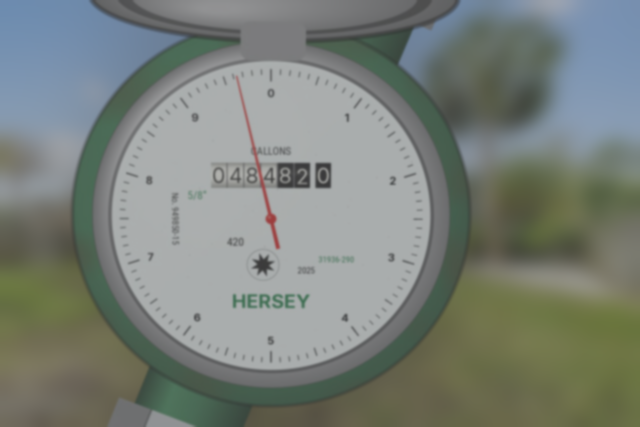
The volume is {"value": 484819.6, "unit": "gal"}
